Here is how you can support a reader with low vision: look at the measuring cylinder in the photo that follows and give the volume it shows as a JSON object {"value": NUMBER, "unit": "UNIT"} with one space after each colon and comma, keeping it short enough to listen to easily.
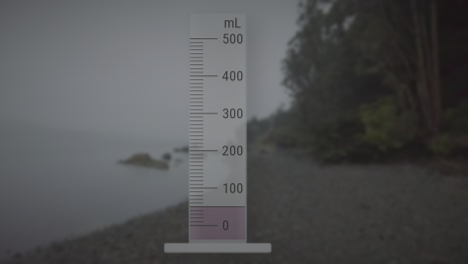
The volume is {"value": 50, "unit": "mL"}
